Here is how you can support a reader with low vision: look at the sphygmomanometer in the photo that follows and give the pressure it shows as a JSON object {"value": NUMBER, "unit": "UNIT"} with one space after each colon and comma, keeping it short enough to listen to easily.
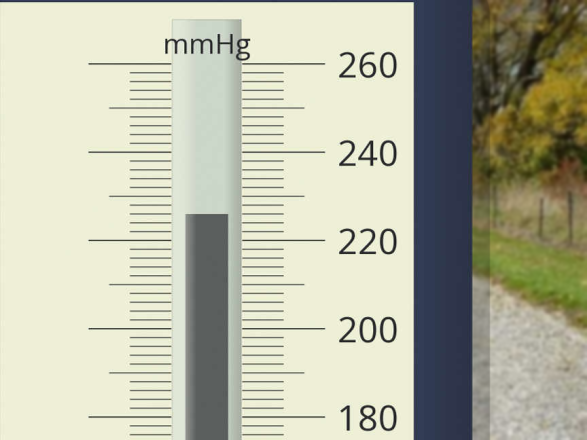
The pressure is {"value": 226, "unit": "mmHg"}
